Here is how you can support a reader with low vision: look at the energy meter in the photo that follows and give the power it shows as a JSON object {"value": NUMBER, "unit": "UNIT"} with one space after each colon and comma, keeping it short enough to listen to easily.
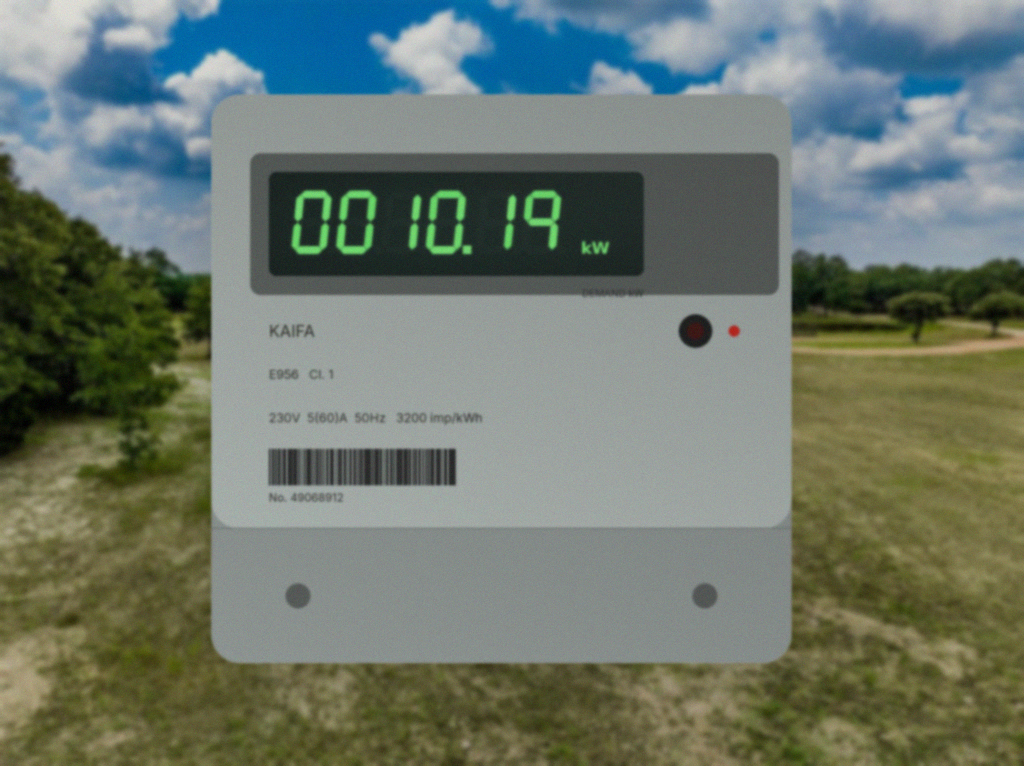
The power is {"value": 10.19, "unit": "kW"}
